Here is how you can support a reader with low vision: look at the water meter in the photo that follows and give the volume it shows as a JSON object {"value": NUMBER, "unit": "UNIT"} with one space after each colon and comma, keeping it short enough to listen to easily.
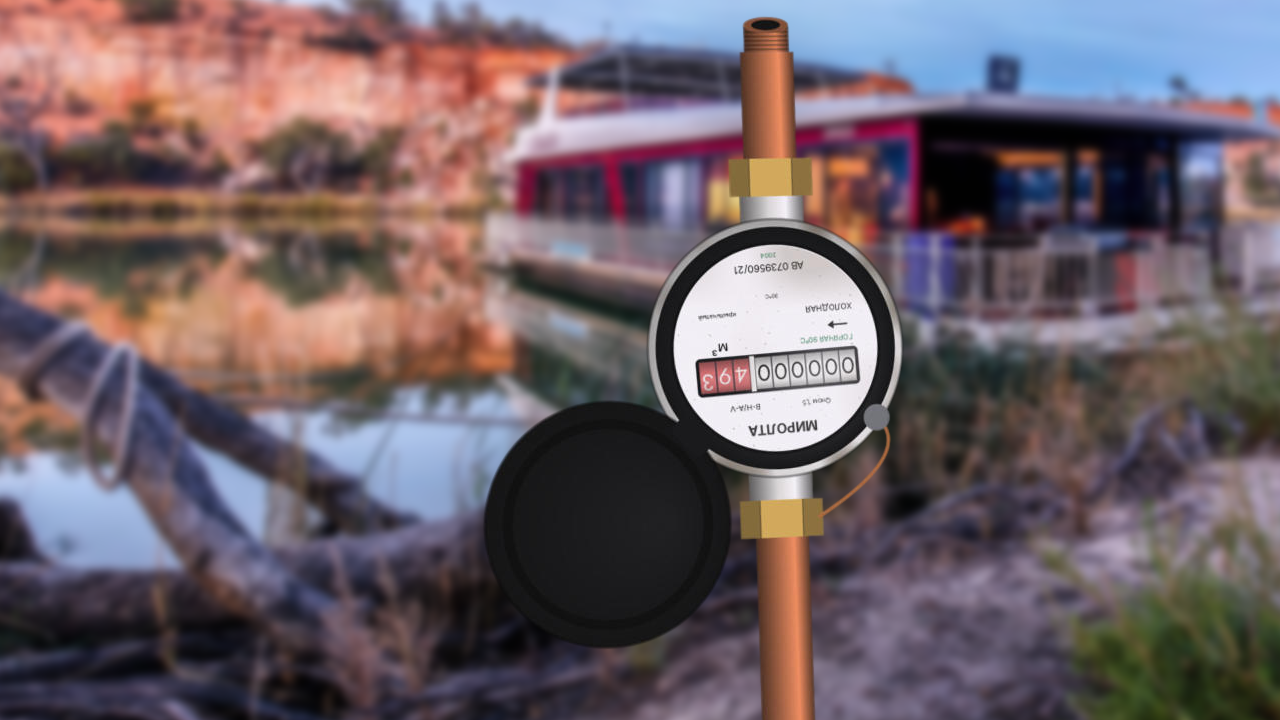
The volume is {"value": 0.493, "unit": "m³"}
